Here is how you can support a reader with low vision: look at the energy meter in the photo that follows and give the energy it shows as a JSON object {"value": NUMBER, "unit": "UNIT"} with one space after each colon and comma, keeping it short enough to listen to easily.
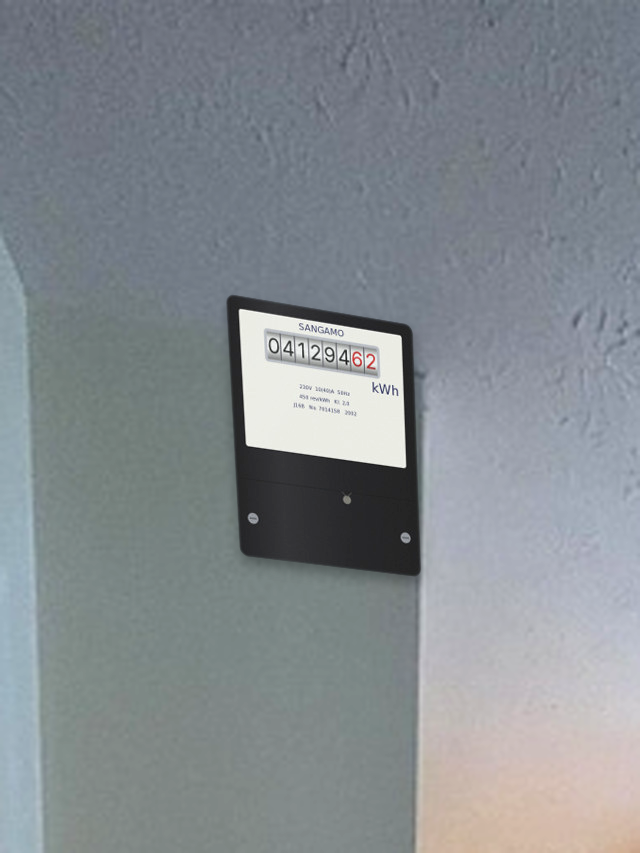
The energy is {"value": 41294.62, "unit": "kWh"}
